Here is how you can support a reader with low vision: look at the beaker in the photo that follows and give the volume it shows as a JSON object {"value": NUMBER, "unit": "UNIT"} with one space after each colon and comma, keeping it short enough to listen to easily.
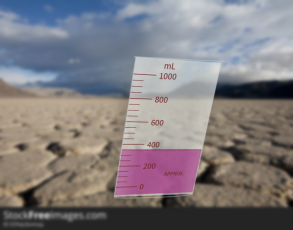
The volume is {"value": 350, "unit": "mL"}
